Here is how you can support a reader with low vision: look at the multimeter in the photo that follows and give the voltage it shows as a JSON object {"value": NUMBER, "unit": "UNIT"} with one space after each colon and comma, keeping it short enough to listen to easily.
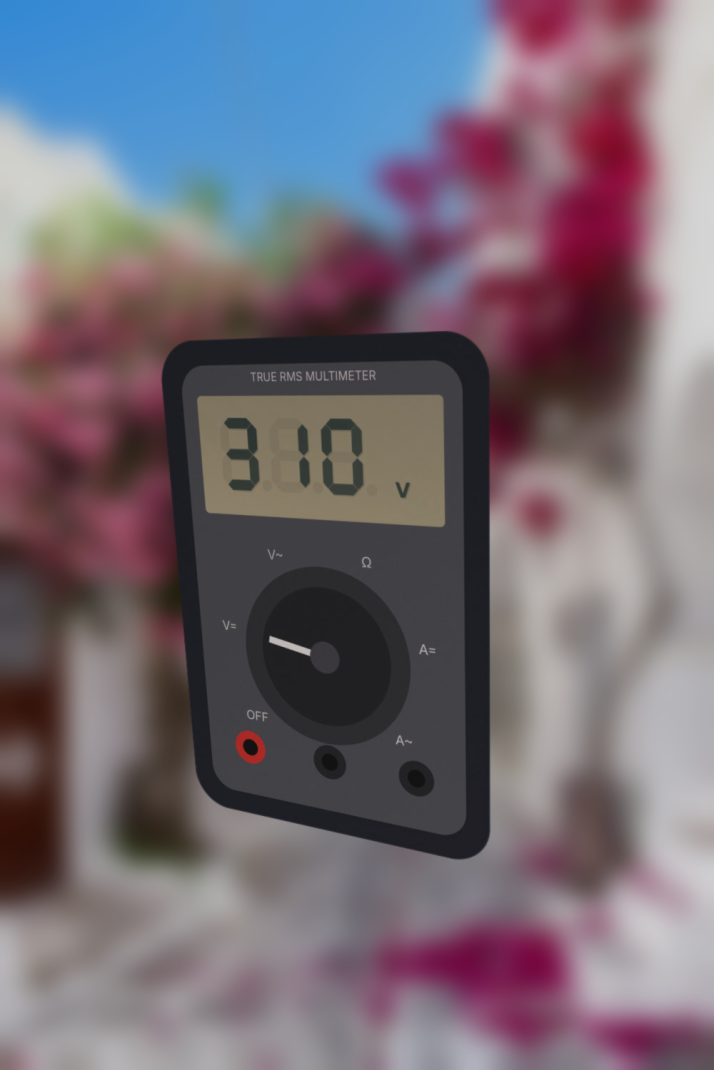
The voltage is {"value": 310, "unit": "V"}
